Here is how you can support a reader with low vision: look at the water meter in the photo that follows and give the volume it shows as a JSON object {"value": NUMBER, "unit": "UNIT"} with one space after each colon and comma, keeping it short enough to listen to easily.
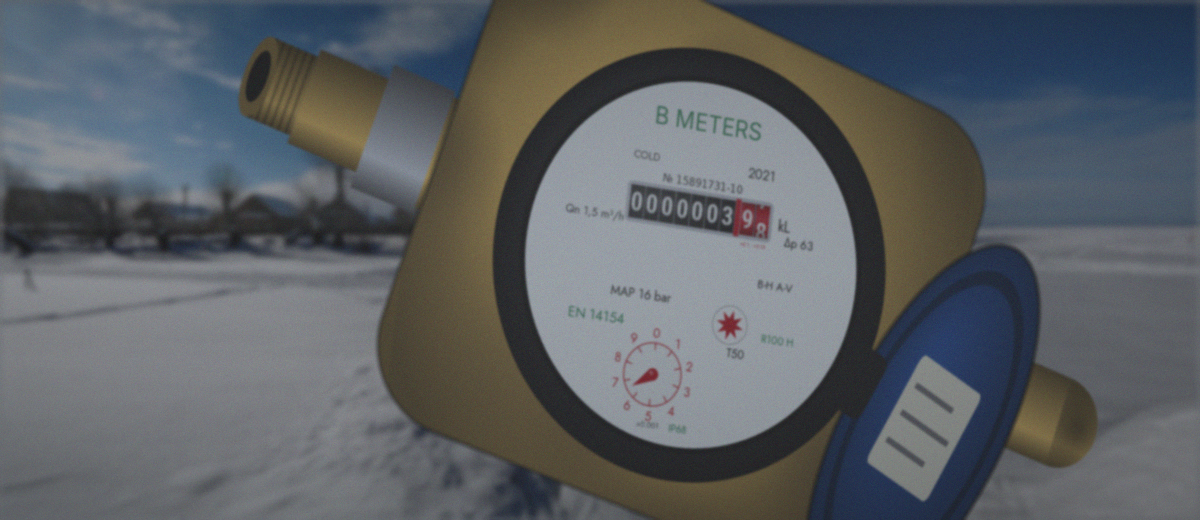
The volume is {"value": 3.976, "unit": "kL"}
